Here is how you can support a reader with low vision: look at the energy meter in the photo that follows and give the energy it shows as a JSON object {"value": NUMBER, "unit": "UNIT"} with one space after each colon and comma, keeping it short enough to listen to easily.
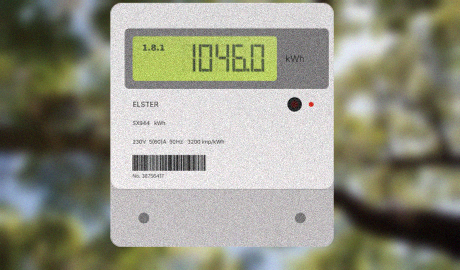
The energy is {"value": 1046.0, "unit": "kWh"}
